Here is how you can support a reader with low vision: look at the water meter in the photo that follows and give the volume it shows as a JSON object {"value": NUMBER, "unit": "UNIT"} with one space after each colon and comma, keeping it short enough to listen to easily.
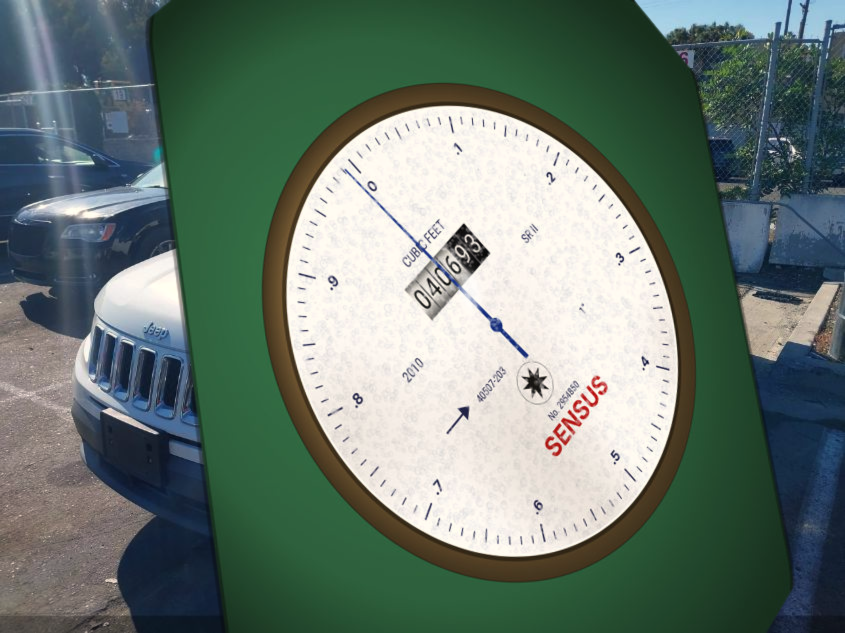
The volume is {"value": 40692.99, "unit": "ft³"}
